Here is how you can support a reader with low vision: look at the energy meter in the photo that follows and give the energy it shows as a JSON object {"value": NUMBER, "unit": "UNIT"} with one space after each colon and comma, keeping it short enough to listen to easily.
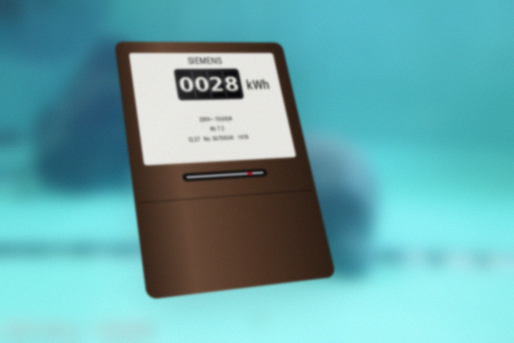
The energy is {"value": 28, "unit": "kWh"}
